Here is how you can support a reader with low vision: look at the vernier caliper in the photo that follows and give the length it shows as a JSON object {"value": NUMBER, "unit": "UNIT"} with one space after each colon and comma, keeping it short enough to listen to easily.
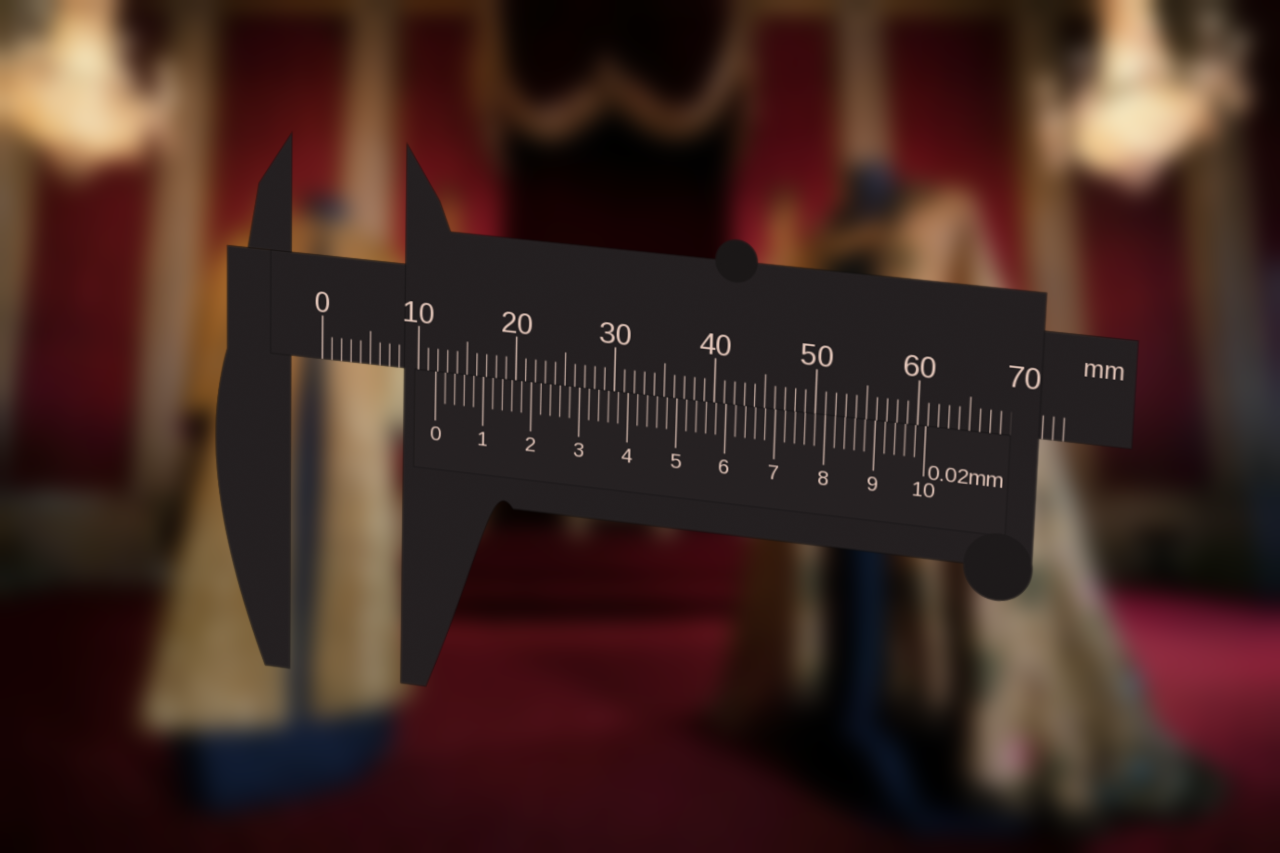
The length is {"value": 11.8, "unit": "mm"}
